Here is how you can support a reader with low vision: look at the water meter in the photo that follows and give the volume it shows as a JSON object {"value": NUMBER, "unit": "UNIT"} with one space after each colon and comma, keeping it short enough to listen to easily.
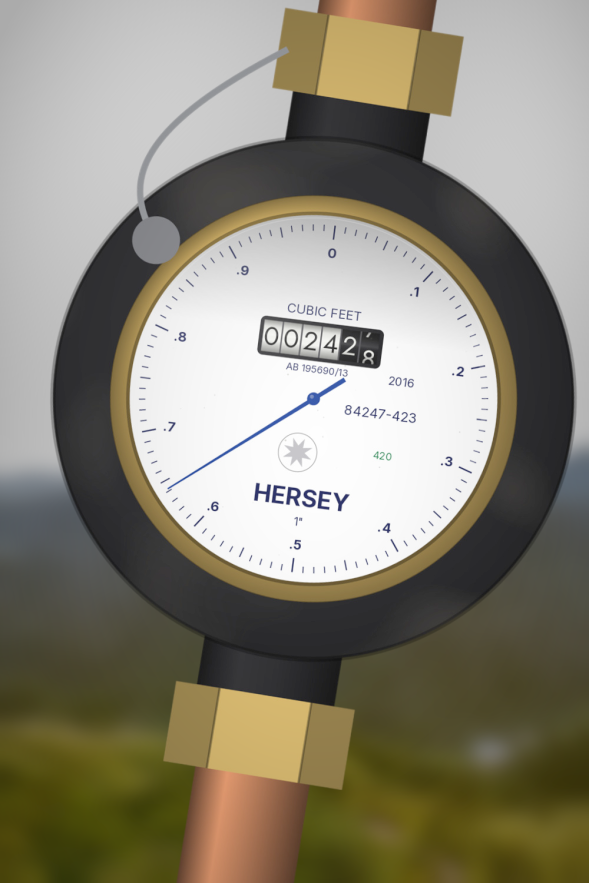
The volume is {"value": 2427.64, "unit": "ft³"}
